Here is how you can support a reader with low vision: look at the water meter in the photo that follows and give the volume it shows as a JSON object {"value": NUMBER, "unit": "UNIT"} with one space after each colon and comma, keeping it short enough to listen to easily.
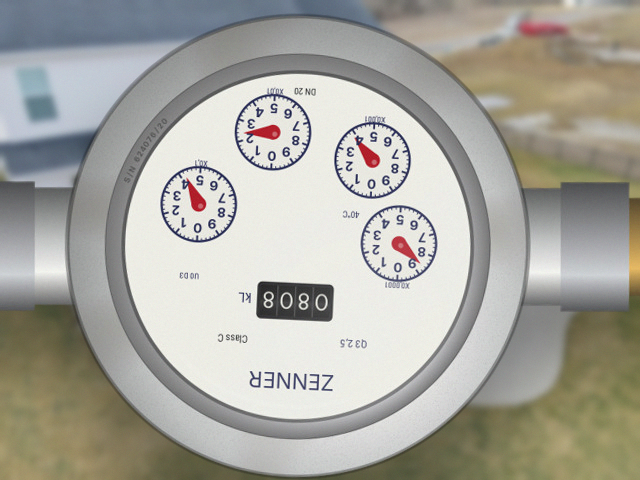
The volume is {"value": 808.4238, "unit": "kL"}
